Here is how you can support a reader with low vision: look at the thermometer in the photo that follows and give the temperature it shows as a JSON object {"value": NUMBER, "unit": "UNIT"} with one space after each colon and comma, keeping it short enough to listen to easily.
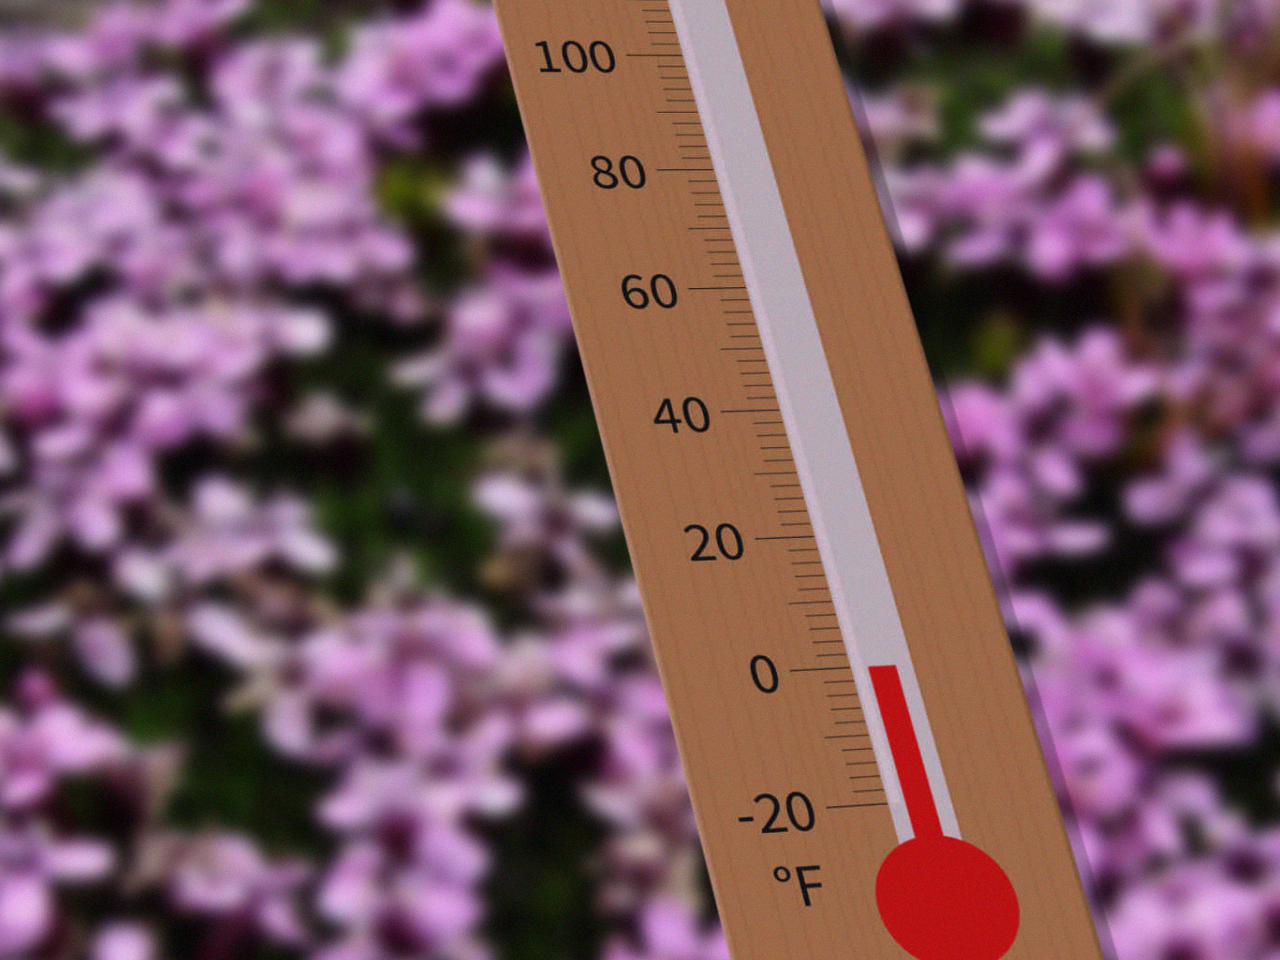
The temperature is {"value": 0, "unit": "°F"}
